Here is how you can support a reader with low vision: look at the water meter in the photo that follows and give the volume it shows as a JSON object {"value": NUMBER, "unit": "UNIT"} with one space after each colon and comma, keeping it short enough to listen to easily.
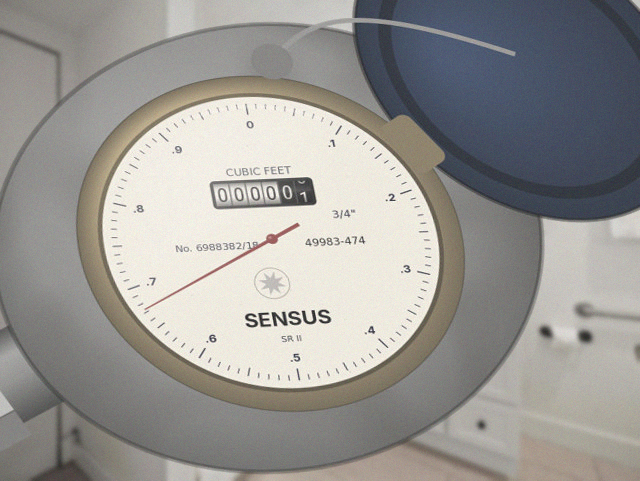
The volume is {"value": 0.67, "unit": "ft³"}
